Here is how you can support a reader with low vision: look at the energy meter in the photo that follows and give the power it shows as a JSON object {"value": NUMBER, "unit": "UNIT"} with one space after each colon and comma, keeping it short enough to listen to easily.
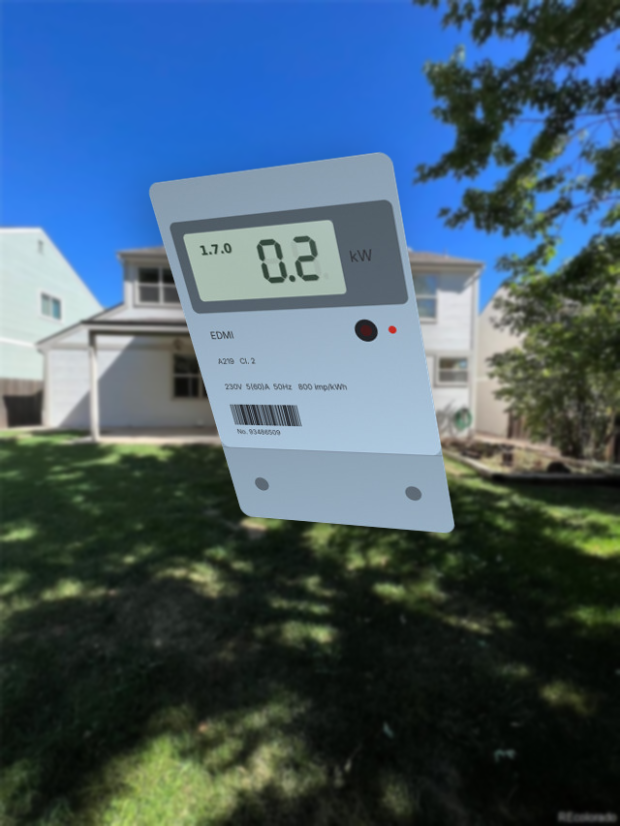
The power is {"value": 0.2, "unit": "kW"}
